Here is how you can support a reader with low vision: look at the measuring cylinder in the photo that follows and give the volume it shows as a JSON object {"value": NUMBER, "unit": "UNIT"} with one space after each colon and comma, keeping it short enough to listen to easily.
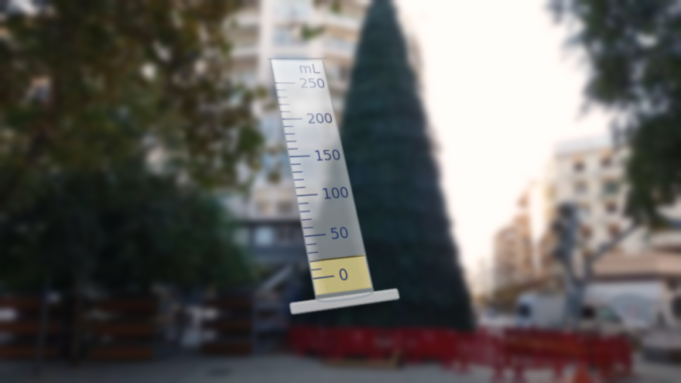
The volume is {"value": 20, "unit": "mL"}
